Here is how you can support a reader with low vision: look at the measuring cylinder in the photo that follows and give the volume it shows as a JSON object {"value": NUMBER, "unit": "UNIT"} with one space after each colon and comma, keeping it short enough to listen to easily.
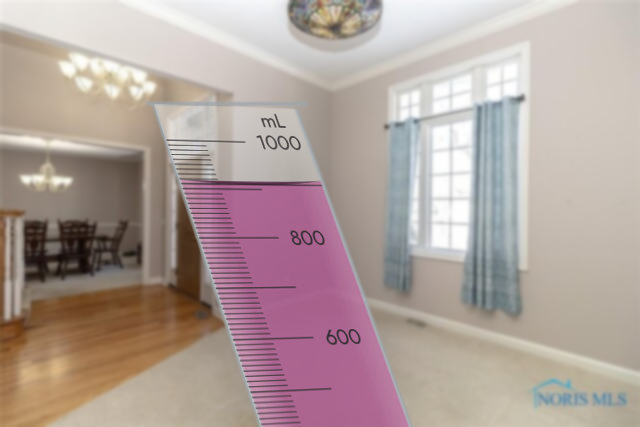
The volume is {"value": 910, "unit": "mL"}
